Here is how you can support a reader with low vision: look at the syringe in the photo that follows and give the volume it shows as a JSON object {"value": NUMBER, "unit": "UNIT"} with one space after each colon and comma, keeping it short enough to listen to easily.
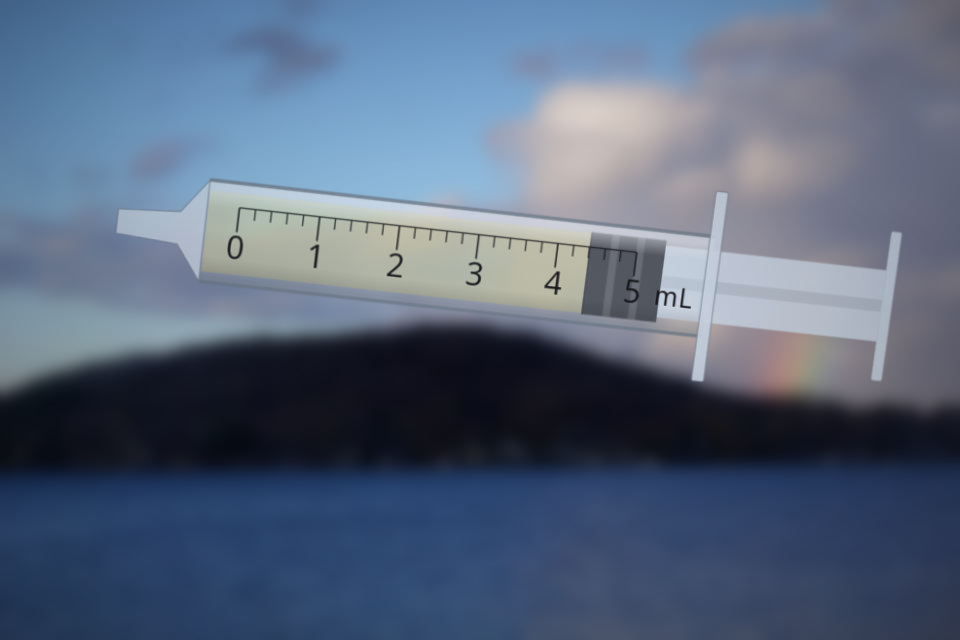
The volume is {"value": 4.4, "unit": "mL"}
